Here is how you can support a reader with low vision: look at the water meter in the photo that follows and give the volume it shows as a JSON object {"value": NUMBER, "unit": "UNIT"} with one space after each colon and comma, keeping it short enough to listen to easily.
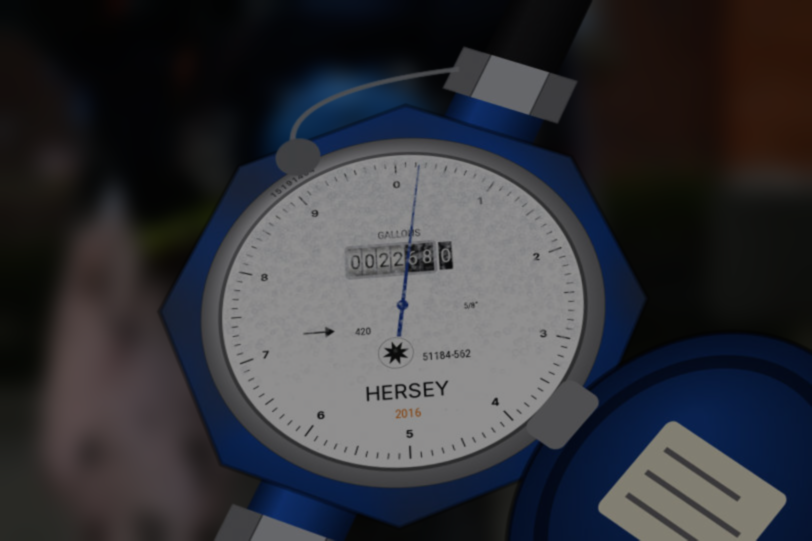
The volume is {"value": 22680.2, "unit": "gal"}
